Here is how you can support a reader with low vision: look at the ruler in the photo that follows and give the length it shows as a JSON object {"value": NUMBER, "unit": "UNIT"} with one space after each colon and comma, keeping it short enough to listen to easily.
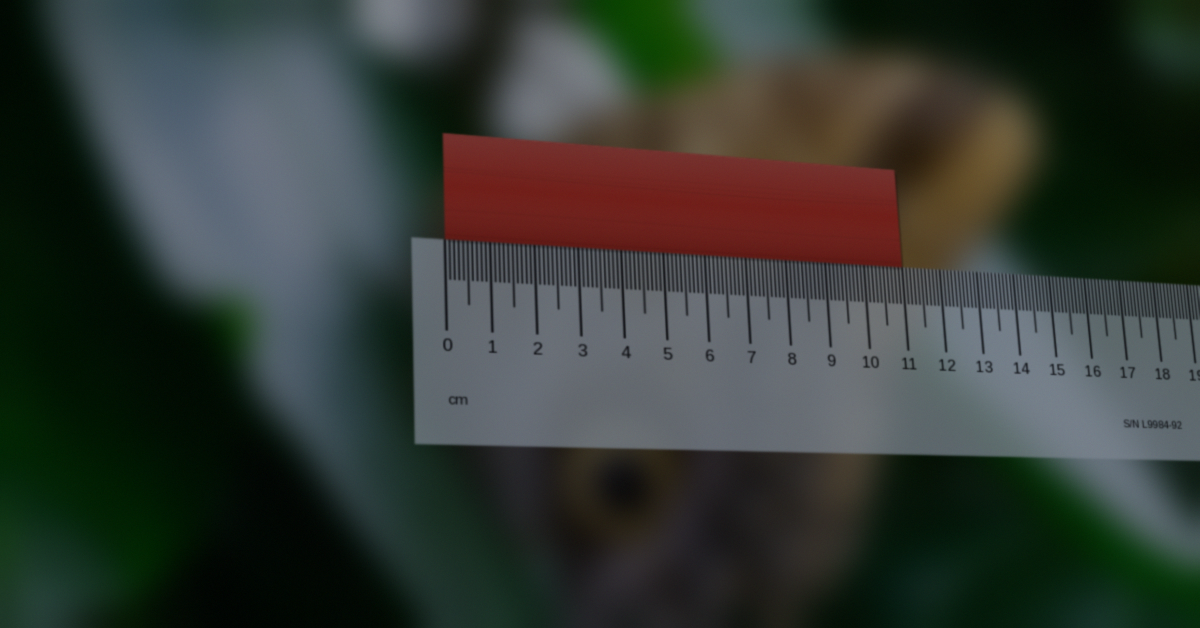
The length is {"value": 11, "unit": "cm"}
